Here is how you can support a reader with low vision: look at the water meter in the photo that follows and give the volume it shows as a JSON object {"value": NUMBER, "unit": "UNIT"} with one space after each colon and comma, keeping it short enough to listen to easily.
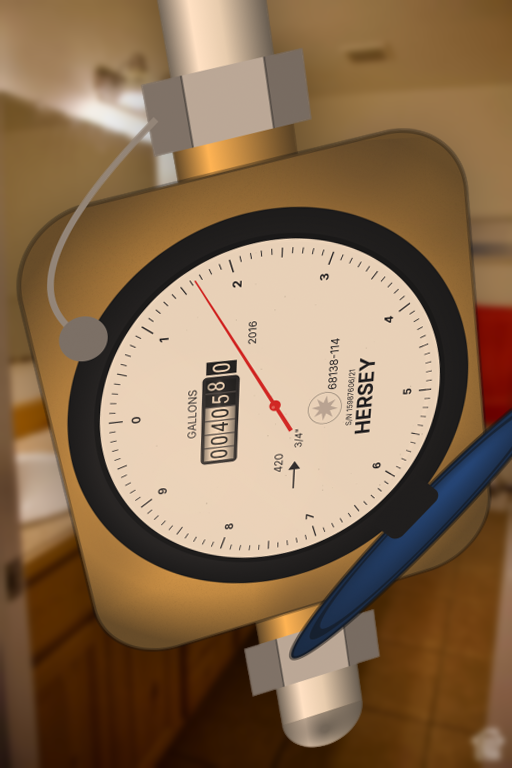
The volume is {"value": 40581.6, "unit": "gal"}
